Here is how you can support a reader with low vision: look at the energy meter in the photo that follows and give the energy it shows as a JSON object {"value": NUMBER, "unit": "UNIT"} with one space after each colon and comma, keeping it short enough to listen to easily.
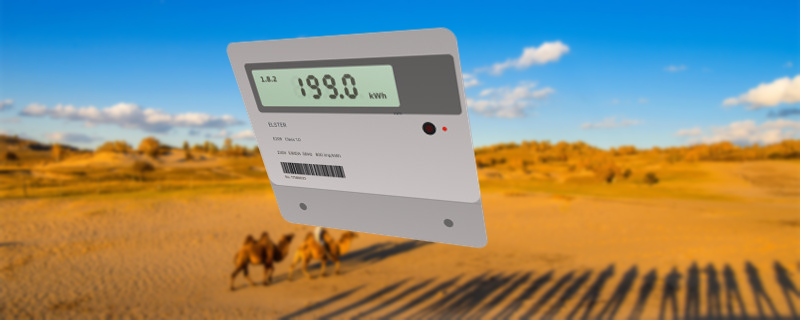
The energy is {"value": 199.0, "unit": "kWh"}
